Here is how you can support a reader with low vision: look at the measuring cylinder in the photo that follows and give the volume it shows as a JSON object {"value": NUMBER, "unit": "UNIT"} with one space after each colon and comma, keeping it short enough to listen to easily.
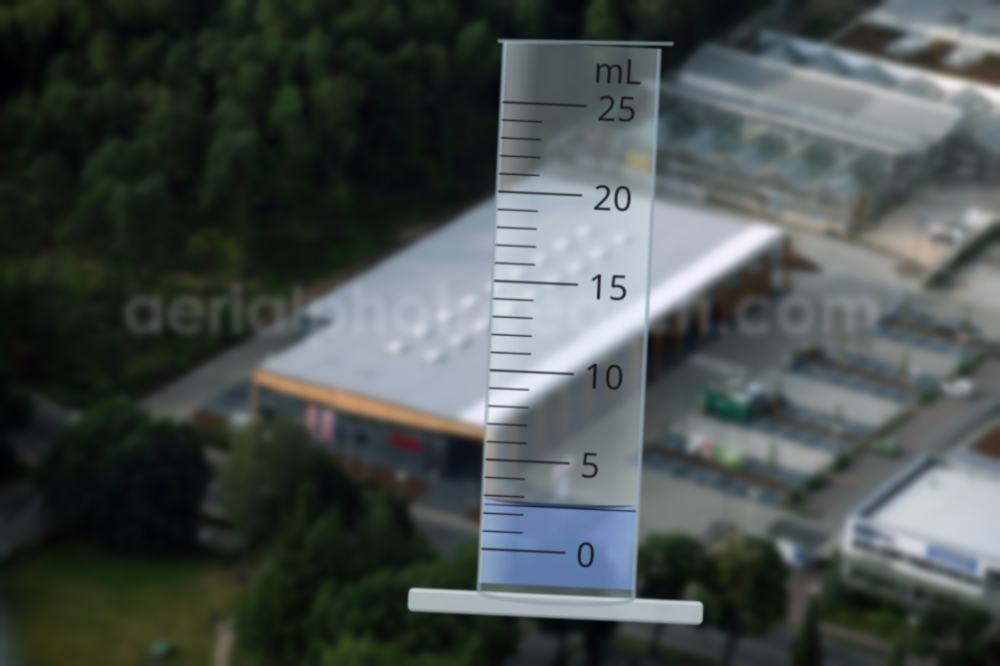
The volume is {"value": 2.5, "unit": "mL"}
